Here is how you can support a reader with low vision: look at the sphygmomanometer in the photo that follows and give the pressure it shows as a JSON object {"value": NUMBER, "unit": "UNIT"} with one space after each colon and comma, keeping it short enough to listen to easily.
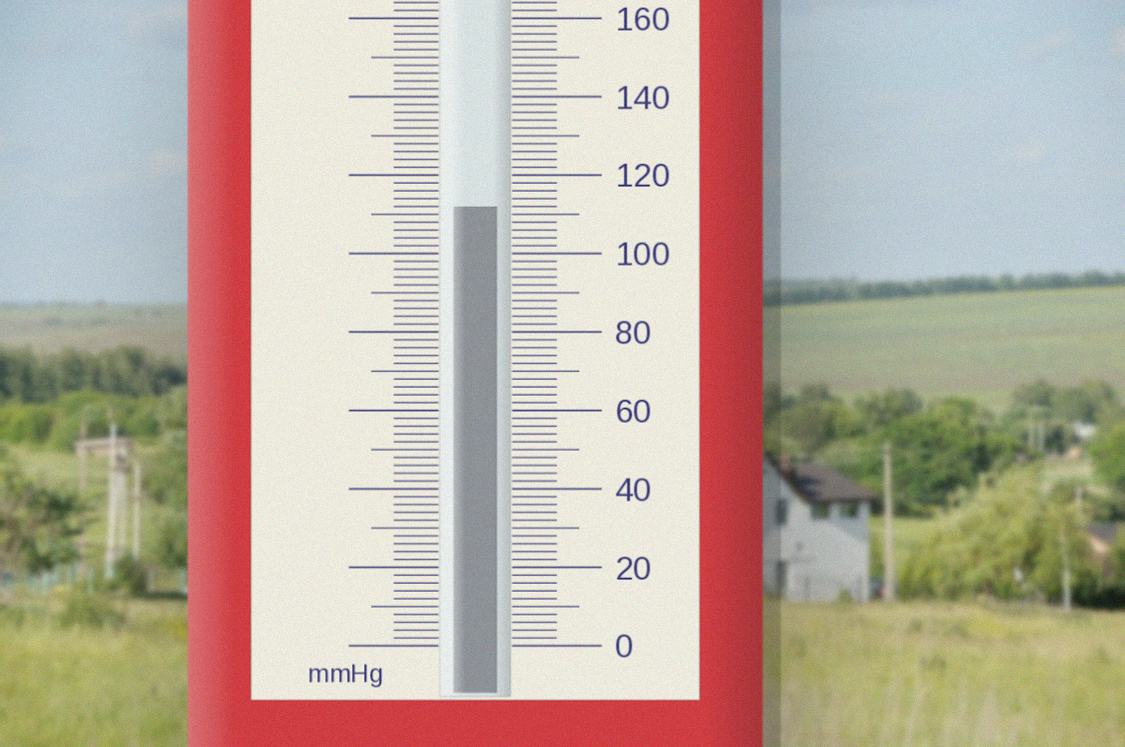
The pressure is {"value": 112, "unit": "mmHg"}
